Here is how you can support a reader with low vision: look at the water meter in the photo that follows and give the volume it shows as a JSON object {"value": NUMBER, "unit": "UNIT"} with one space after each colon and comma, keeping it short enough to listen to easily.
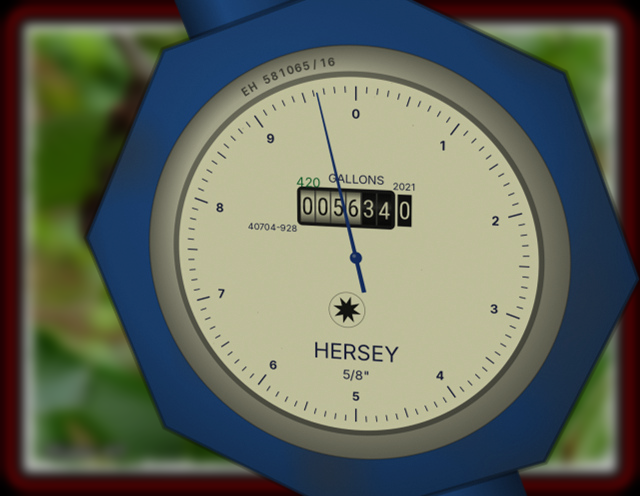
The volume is {"value": 56339.6, "unit": "gal"}
